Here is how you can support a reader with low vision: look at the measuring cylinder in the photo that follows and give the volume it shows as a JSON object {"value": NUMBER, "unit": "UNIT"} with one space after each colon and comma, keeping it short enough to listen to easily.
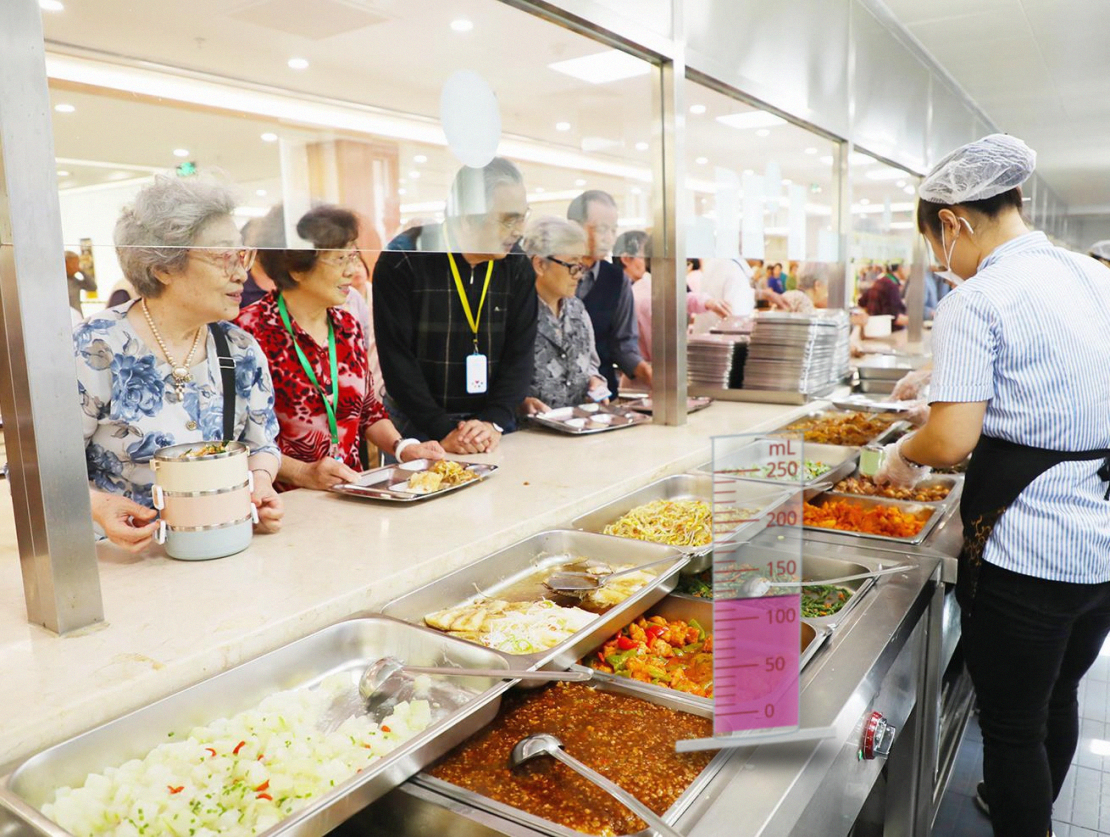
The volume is {"value": 120, "unit": "mL"}
